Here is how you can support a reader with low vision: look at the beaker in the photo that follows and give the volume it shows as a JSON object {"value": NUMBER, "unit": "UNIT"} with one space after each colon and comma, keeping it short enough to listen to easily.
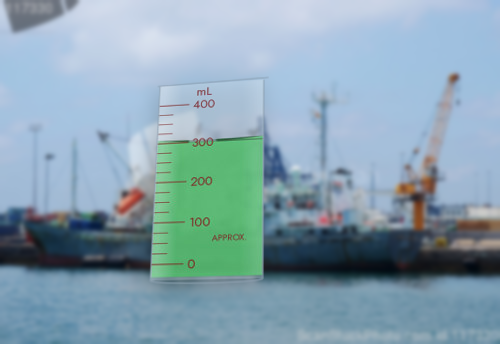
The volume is {"value": 300, "unit": "mL"}
